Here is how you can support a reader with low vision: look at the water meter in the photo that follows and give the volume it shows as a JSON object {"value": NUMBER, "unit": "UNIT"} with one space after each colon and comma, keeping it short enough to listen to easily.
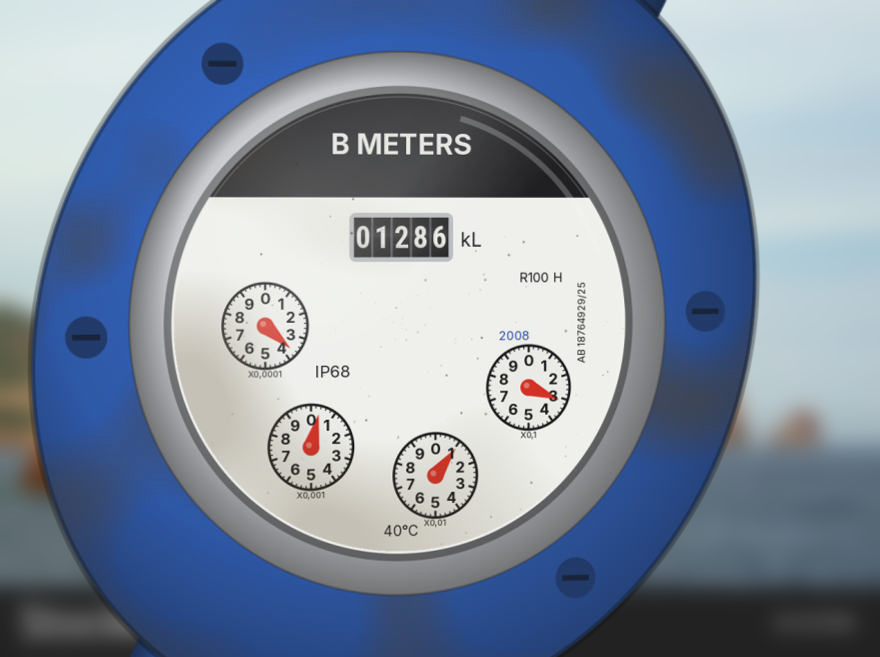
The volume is {"value": 1286.3103, "unit": "kL"}
